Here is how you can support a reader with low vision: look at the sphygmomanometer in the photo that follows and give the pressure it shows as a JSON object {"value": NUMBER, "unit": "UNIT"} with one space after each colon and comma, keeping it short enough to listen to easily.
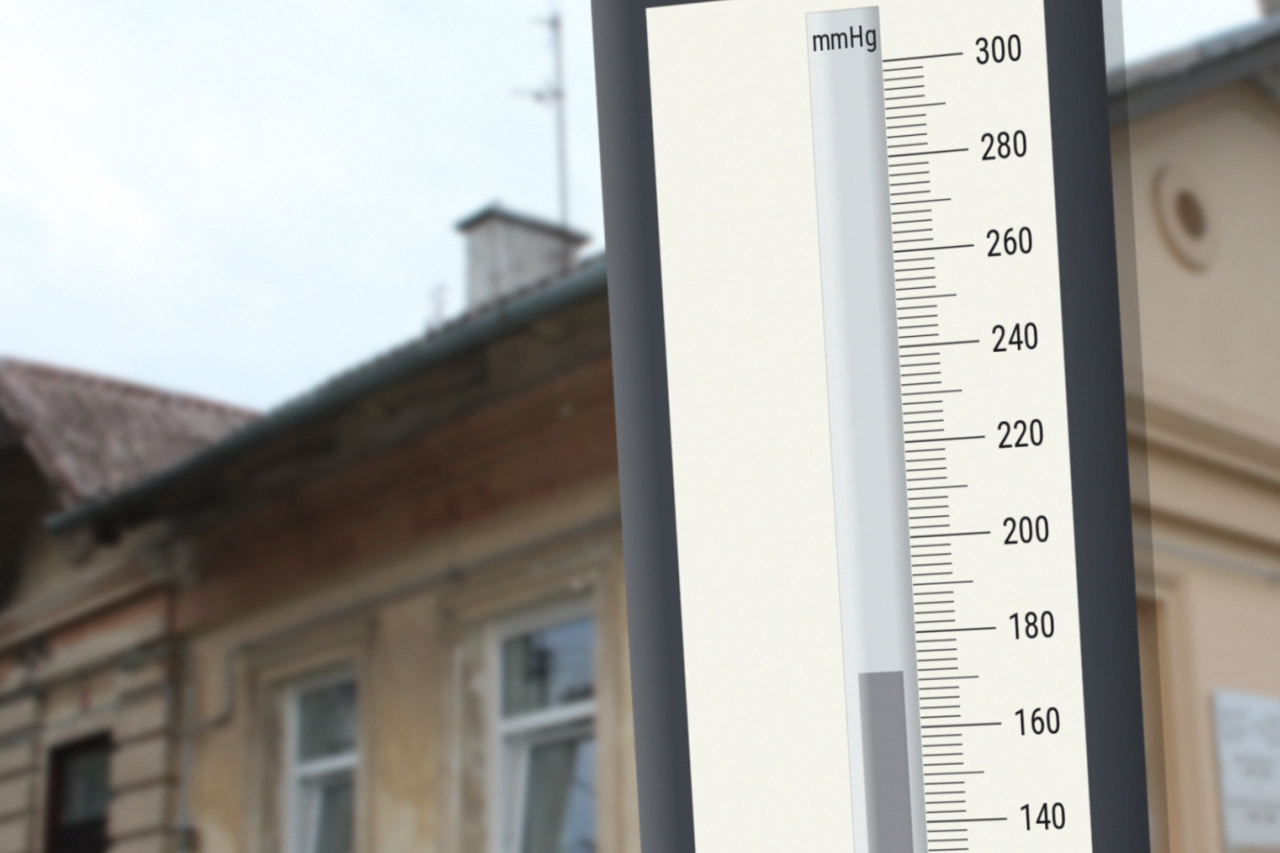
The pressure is {"value": 172, "unit": "mmHg"}
